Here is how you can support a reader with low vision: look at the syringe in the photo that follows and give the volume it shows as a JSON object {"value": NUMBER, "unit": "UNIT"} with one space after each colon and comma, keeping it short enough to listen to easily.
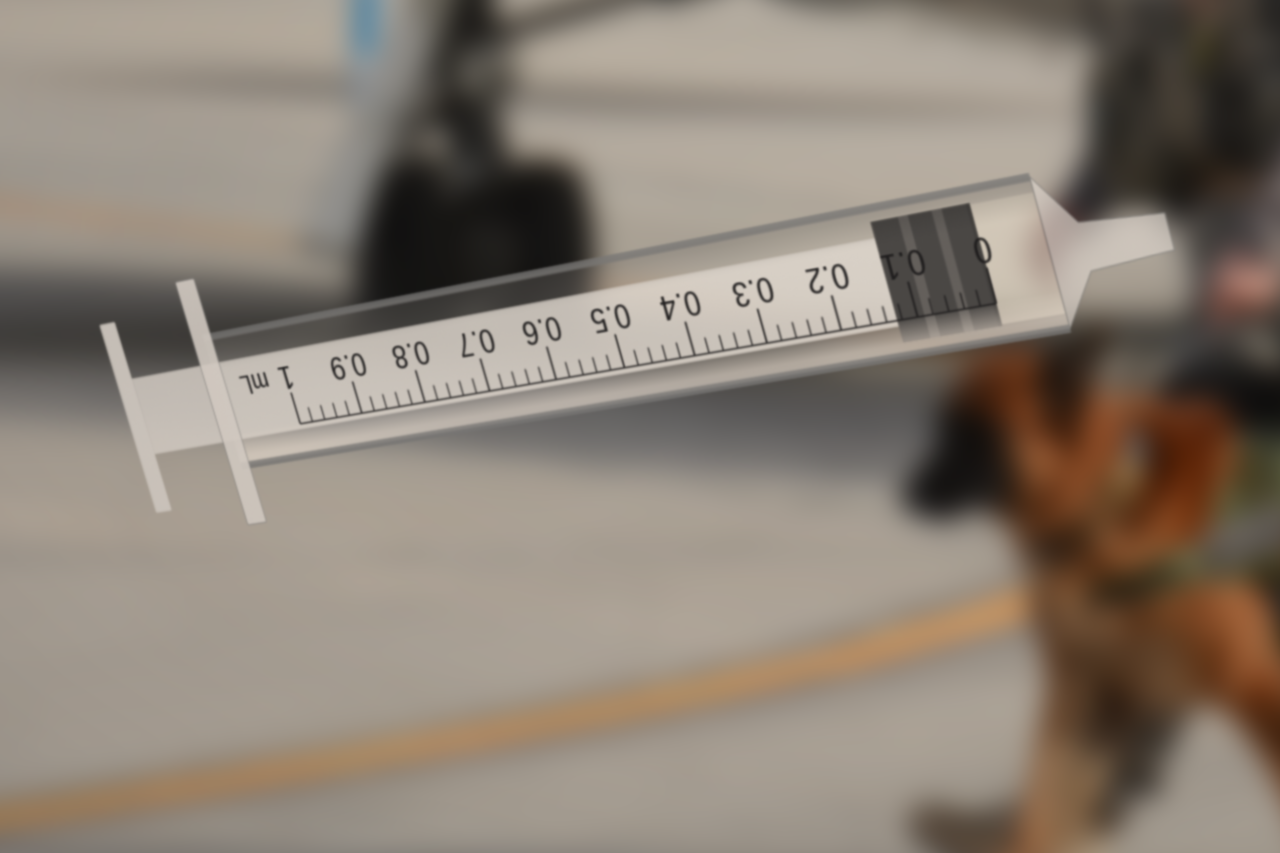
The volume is {"value": 0, "unit": "mL"}
